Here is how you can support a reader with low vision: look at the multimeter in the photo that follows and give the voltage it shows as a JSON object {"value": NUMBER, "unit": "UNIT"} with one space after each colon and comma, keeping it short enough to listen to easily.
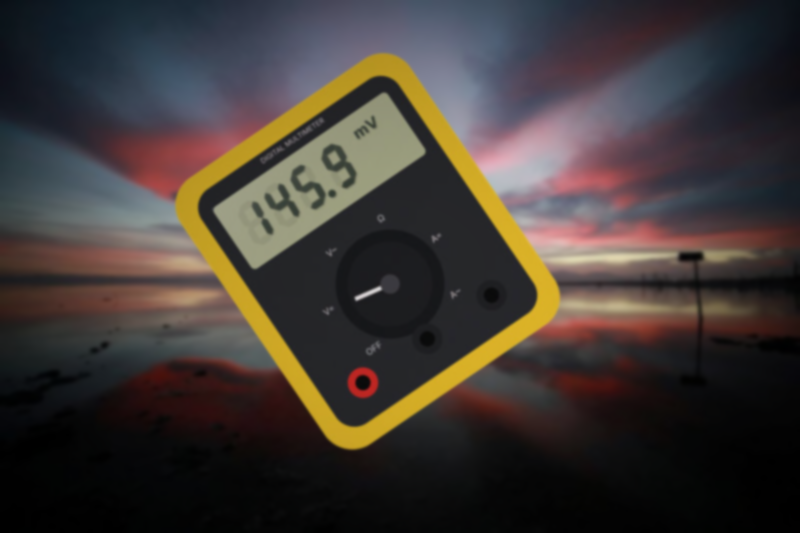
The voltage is {"value": 145.9, "unit": "mV"}
